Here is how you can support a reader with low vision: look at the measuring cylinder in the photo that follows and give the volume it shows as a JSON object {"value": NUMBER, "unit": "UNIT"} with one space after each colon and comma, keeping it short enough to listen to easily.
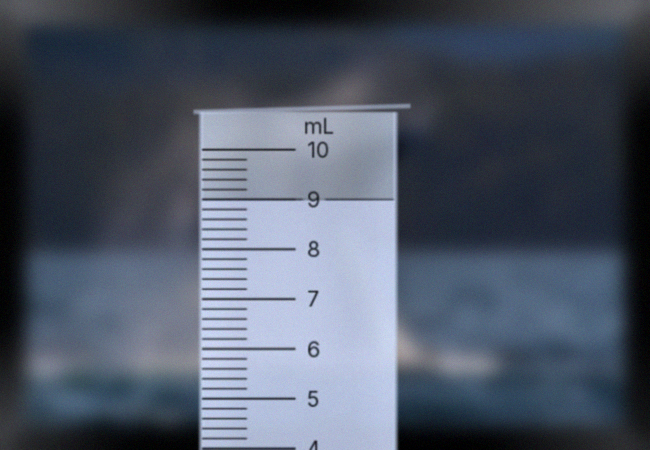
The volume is {"value": 9, "unit": "mL"}
